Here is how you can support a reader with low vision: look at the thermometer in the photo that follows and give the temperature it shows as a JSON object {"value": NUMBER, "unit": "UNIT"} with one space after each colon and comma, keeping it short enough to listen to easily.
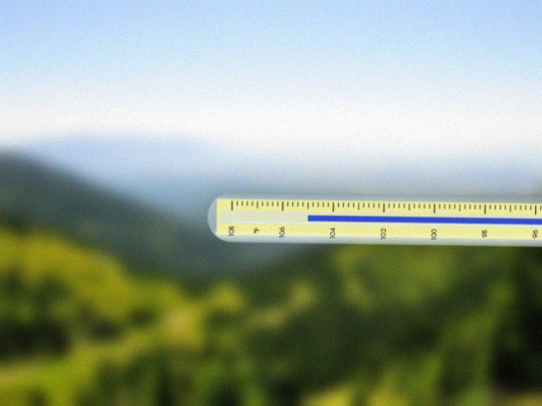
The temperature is {"value": 105, "unit": "°F"}
